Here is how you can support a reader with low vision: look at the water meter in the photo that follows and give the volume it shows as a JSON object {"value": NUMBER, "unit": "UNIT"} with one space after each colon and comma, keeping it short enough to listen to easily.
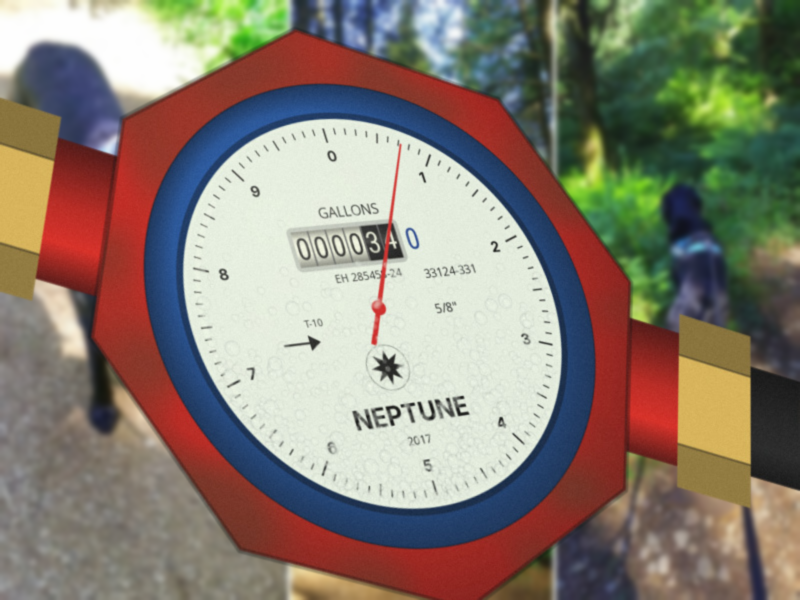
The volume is {"value": 340.7, "unit": "gal"}
